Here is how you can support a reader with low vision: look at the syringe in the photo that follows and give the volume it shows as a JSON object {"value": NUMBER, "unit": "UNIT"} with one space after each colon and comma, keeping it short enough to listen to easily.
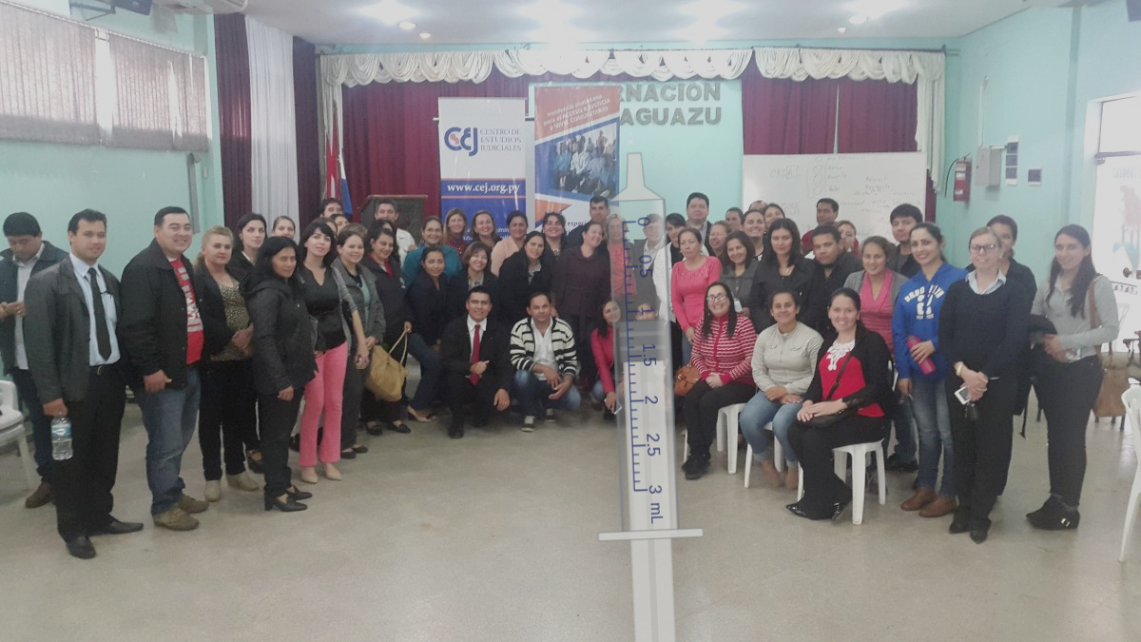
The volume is {"value": 1.1, "unit": "mL"}
